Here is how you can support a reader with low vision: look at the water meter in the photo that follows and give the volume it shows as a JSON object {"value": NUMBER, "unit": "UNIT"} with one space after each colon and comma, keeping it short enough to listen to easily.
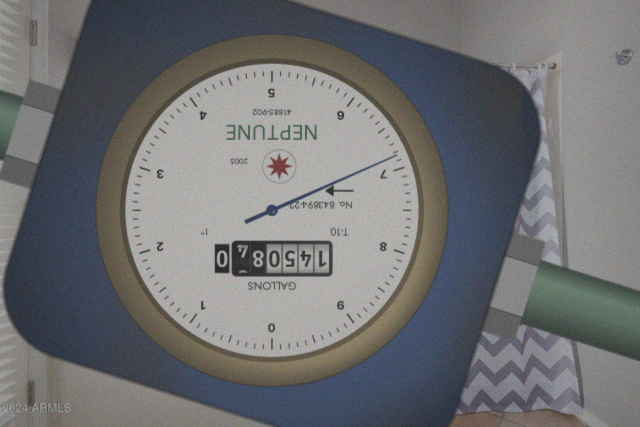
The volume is {"value": 1450836.8, "unit": "gal"}
